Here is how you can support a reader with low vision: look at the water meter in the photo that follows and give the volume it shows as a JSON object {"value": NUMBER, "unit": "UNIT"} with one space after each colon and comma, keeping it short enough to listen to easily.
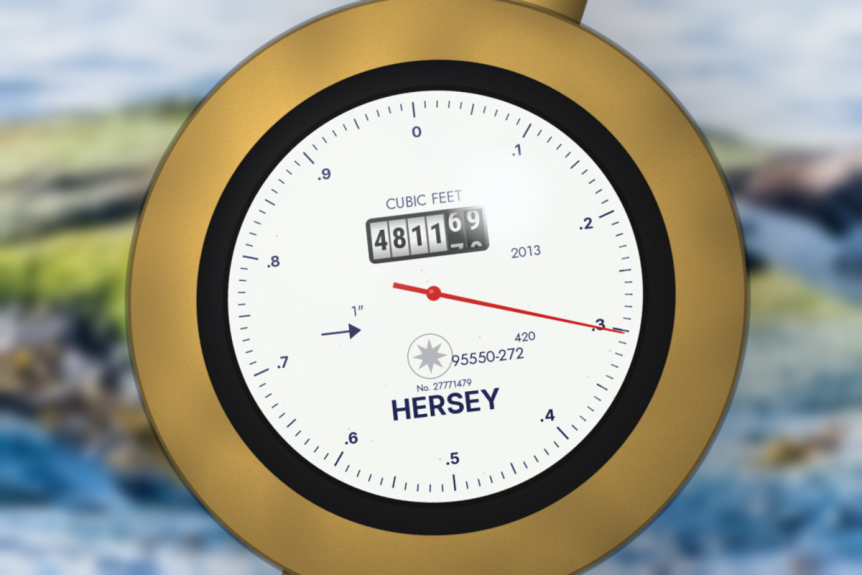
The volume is {"value": 481169.30, "unit": "ft³"}
